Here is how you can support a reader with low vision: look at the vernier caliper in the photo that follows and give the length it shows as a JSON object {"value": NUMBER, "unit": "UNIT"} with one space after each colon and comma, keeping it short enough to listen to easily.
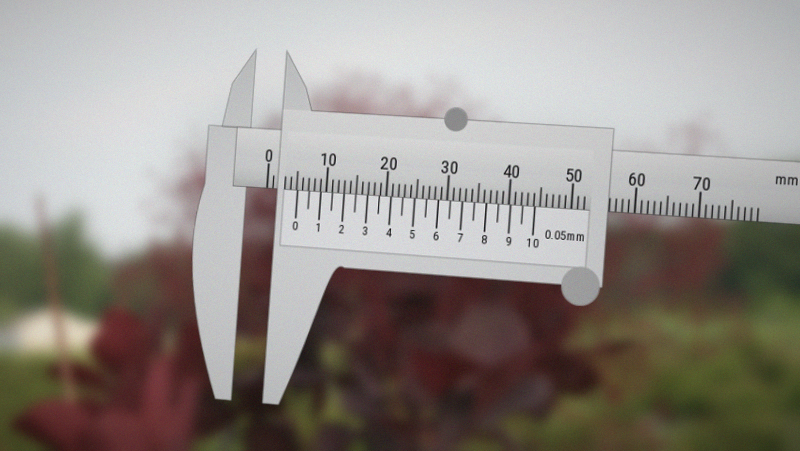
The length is {"value": 5.2, "unit": "mm"}
